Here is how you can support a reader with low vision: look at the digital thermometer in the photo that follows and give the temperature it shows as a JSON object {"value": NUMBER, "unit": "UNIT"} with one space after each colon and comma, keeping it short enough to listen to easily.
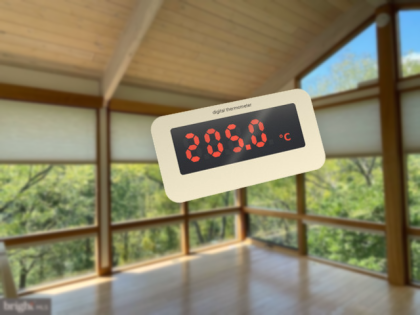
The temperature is {"value": 205.0, "unit": "°C"}
